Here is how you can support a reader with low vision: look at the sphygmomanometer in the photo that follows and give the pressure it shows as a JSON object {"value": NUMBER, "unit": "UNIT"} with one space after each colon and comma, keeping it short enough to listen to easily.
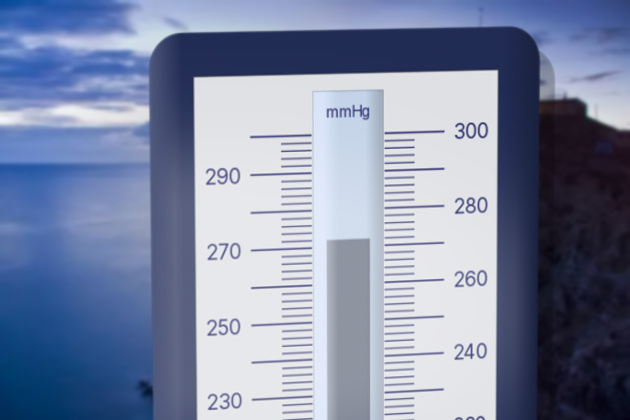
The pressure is {"value": 272, "unit": "mmHg"}
